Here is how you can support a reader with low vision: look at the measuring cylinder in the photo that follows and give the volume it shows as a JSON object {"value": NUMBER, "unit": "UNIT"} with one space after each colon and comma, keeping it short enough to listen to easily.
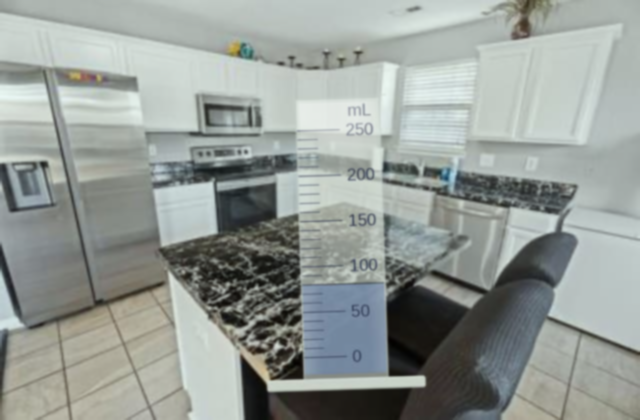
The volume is {"value": 80, "unit": "mL"}
